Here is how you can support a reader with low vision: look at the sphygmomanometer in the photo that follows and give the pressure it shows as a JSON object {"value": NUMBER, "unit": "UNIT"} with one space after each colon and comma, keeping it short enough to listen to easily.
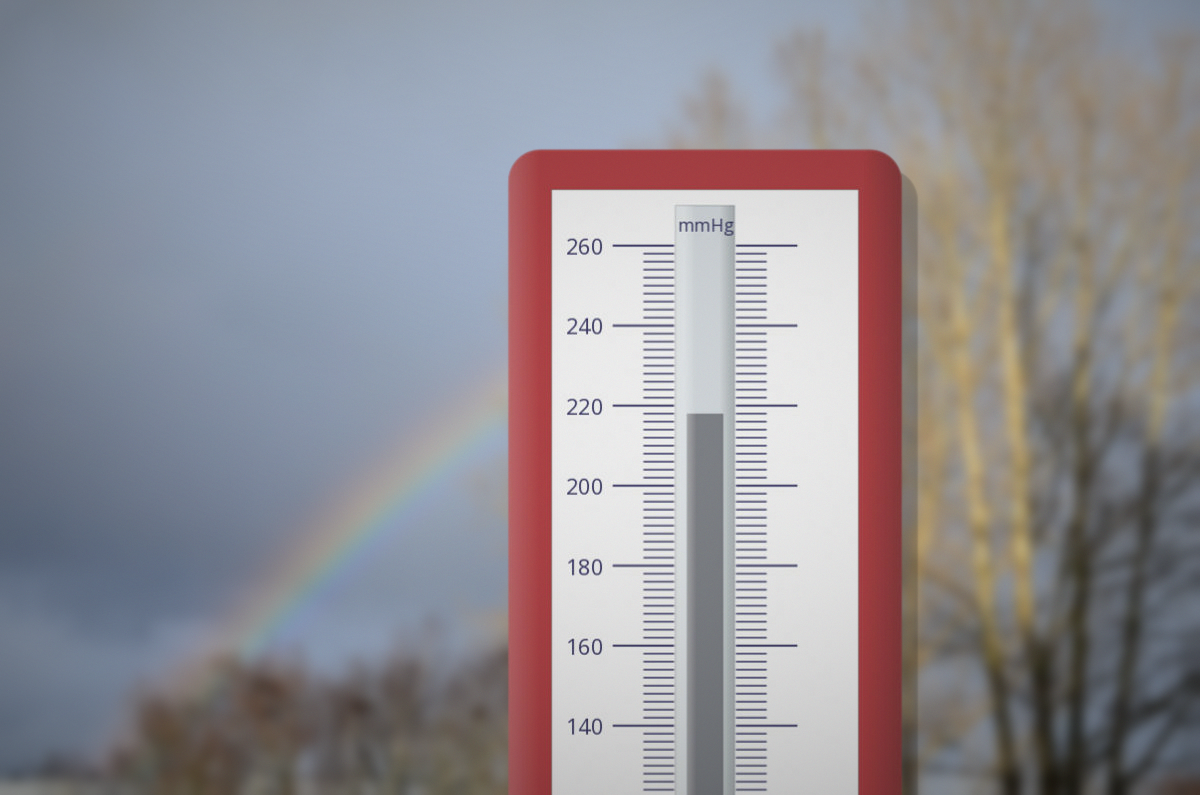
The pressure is {"value": 218, "unit": "mmHg"}
